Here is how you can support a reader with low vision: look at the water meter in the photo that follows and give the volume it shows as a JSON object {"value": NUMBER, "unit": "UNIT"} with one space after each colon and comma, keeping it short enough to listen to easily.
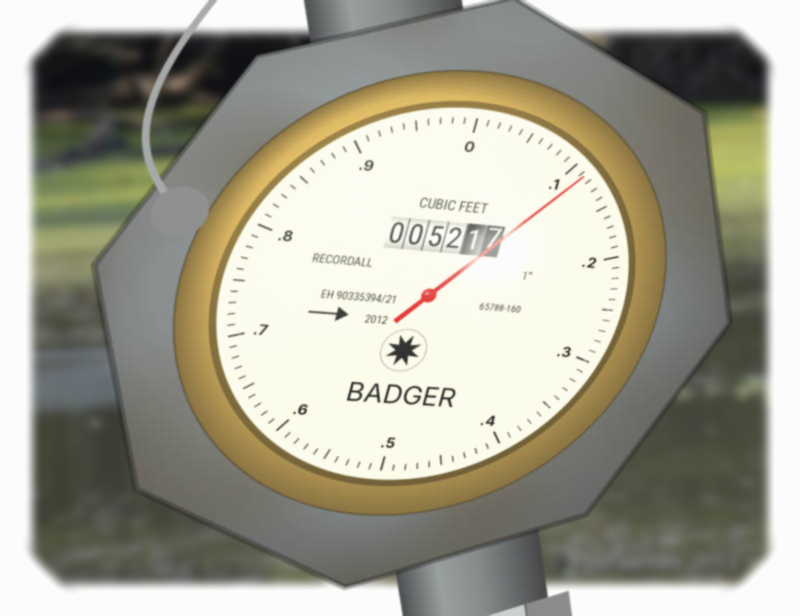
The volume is {"value": 5217.11, "unit": "ft³"}
